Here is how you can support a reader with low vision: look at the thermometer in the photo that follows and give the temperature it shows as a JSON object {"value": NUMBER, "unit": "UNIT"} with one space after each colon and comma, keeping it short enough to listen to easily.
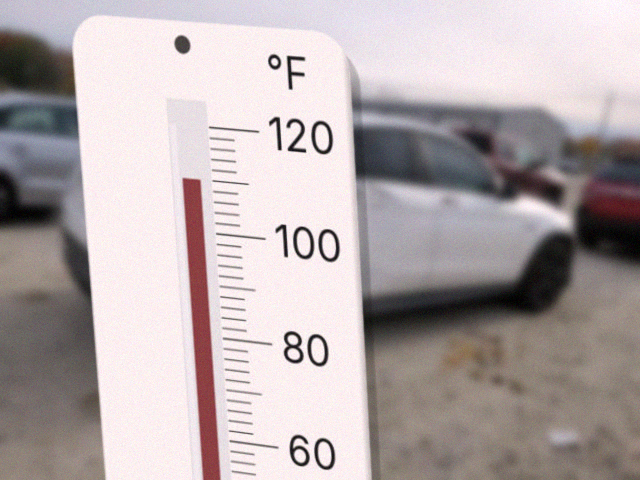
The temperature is {"value": 110, "unit": "°F"}
